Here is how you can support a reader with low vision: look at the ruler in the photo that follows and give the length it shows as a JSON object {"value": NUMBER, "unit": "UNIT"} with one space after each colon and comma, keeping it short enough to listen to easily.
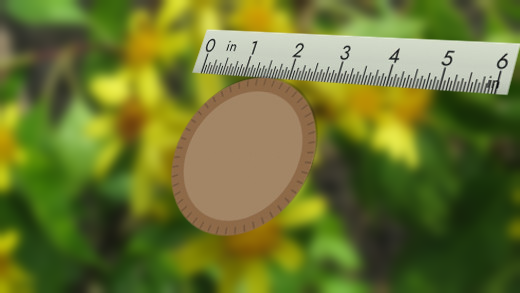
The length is {"value": 3, "unit": "in"}
